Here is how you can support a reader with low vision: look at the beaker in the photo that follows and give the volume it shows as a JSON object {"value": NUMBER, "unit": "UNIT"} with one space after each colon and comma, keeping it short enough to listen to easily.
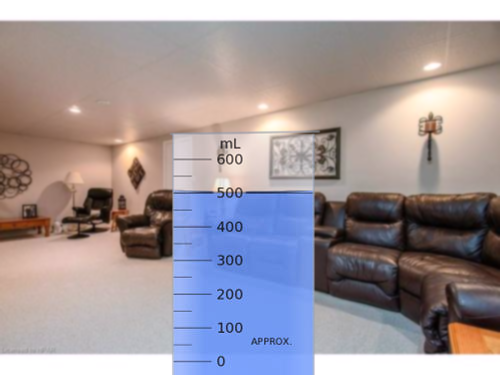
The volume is {"value": 500, "unit": "mL"}
